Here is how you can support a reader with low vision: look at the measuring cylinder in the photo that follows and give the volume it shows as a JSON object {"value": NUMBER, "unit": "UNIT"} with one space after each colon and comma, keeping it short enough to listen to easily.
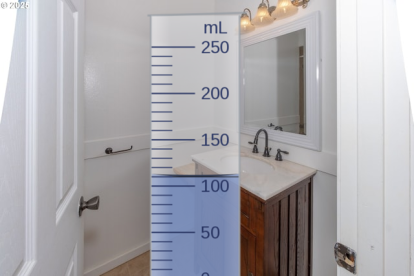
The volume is {"value": 110, "unit": "mL"}
